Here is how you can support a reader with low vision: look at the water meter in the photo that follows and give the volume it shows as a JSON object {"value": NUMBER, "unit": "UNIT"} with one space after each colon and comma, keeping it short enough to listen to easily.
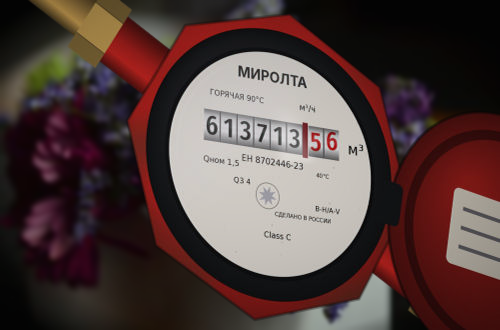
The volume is {"value": 613713.56, "unit": "m³"}
